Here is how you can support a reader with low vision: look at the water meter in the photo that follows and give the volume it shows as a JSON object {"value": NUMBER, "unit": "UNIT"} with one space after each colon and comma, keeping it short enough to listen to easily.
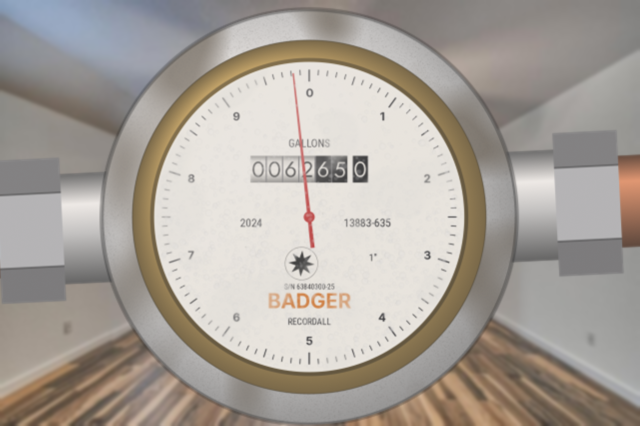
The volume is {"value": 62649.8, "unit": "gal"}
